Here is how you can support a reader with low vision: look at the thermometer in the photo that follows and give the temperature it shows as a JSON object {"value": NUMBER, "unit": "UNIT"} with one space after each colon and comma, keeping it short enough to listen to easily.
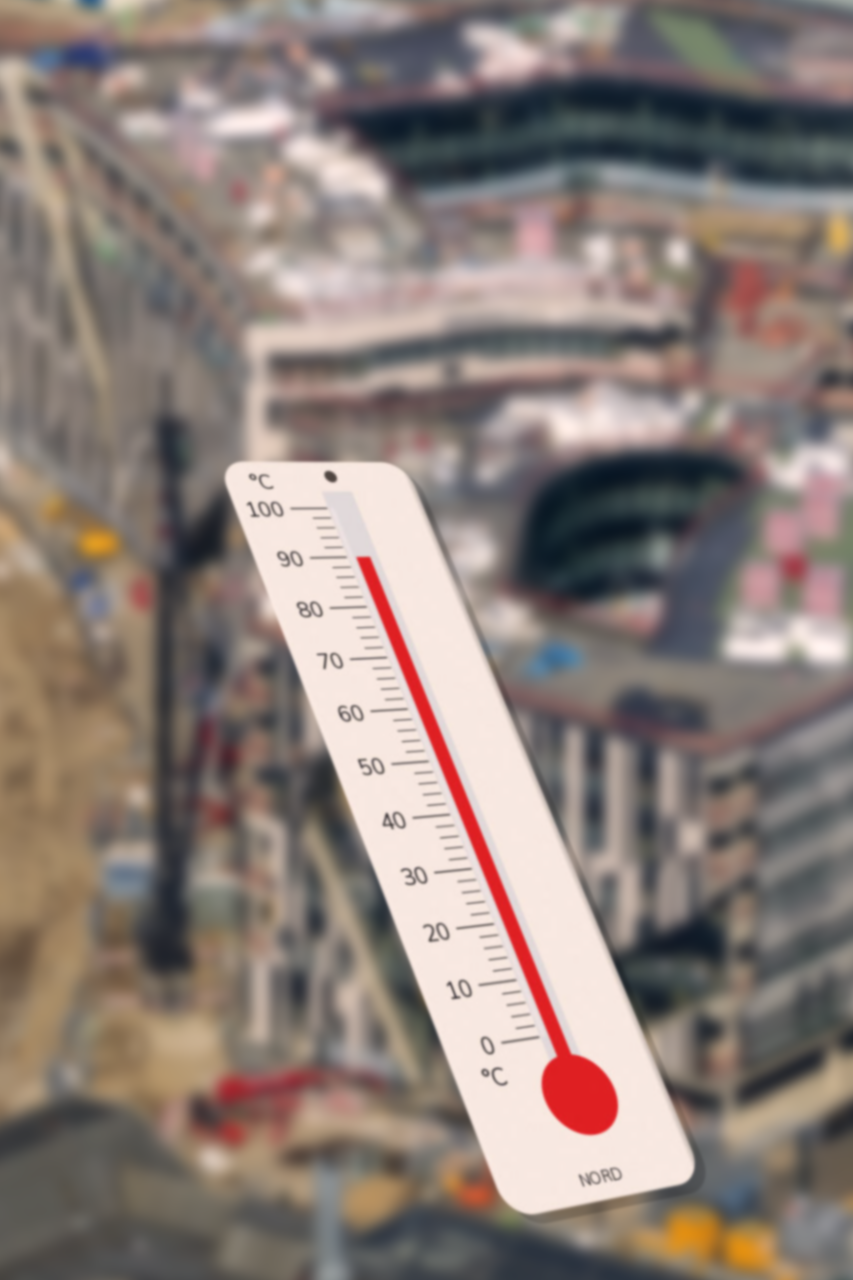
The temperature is {"value": 90, "unit": "°C"}
